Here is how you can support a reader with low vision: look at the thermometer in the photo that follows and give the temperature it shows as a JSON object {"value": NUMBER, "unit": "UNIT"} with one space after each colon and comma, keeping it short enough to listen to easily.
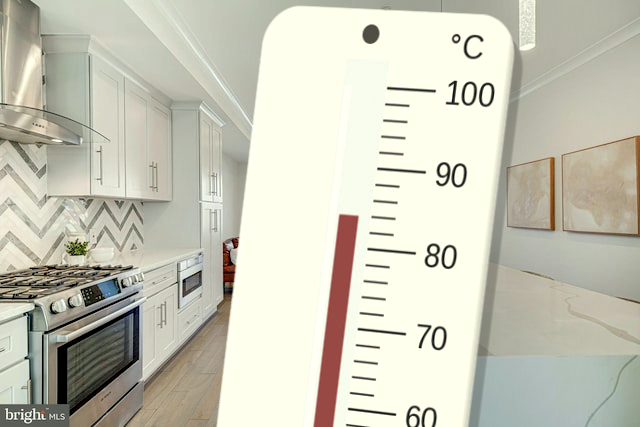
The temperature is {"value": 84, "unit": "°C"}
